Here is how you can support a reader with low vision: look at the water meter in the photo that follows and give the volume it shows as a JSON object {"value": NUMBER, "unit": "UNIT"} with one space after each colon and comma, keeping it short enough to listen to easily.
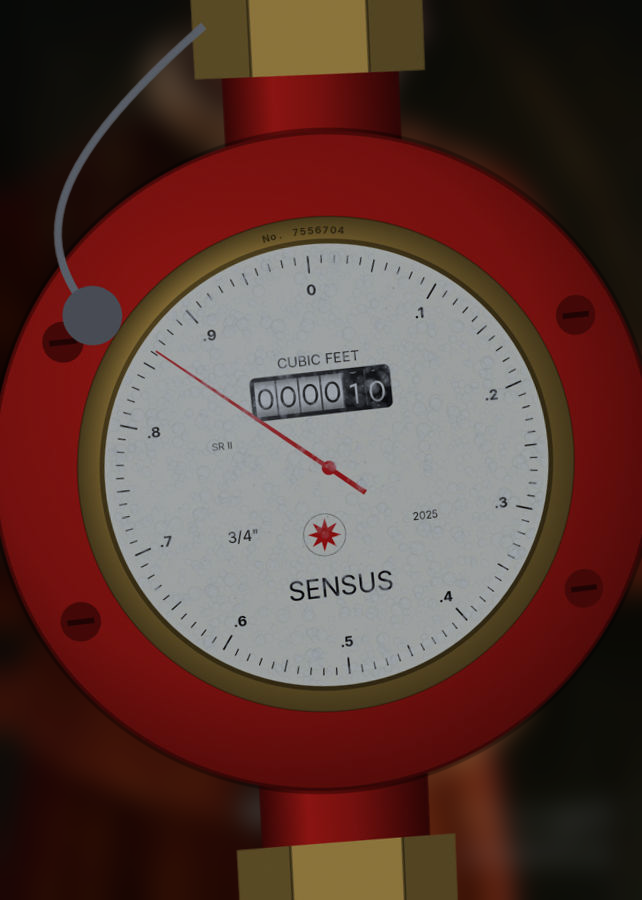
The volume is {"value": 9.86, "unit": "ft³"}
